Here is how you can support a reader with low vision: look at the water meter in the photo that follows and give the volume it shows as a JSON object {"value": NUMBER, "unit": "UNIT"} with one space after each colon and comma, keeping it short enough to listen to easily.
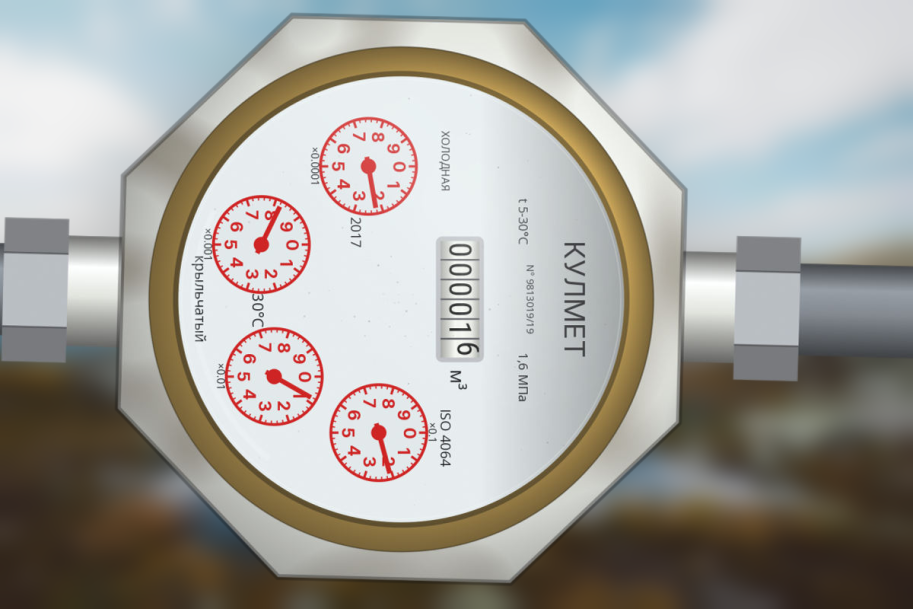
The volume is {"value": 16.2082, "unit": "m³"}
